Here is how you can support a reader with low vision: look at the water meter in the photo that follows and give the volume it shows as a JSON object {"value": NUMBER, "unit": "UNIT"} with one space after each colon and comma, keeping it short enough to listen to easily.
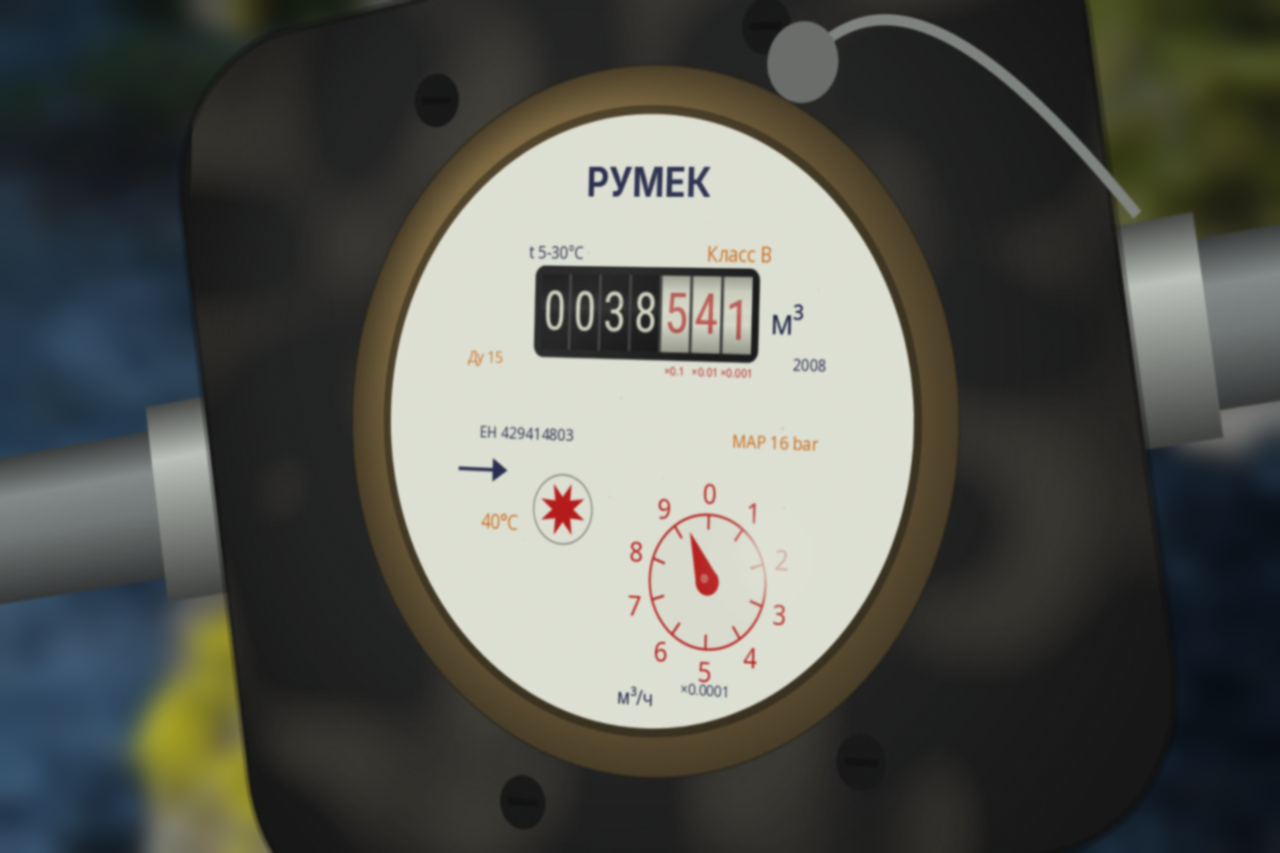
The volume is {"value": 38.5409, "unit": "m³"}
